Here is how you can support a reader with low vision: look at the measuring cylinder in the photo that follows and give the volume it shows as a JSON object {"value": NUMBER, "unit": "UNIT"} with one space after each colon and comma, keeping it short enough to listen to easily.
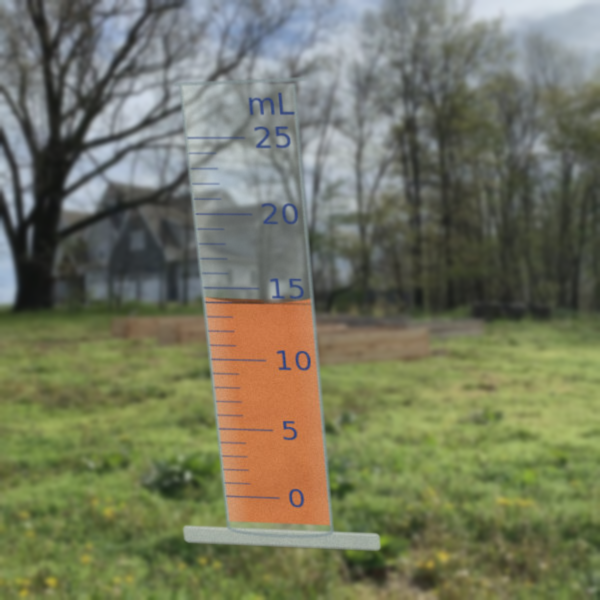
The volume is {"value": 14, "unit": "mL"}
